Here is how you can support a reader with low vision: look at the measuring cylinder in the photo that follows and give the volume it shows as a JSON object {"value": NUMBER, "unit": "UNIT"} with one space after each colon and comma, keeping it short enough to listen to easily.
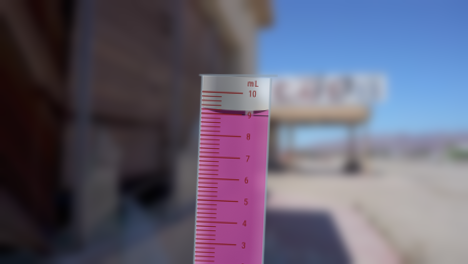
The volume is {"value": 9, "unit": "mL"}
